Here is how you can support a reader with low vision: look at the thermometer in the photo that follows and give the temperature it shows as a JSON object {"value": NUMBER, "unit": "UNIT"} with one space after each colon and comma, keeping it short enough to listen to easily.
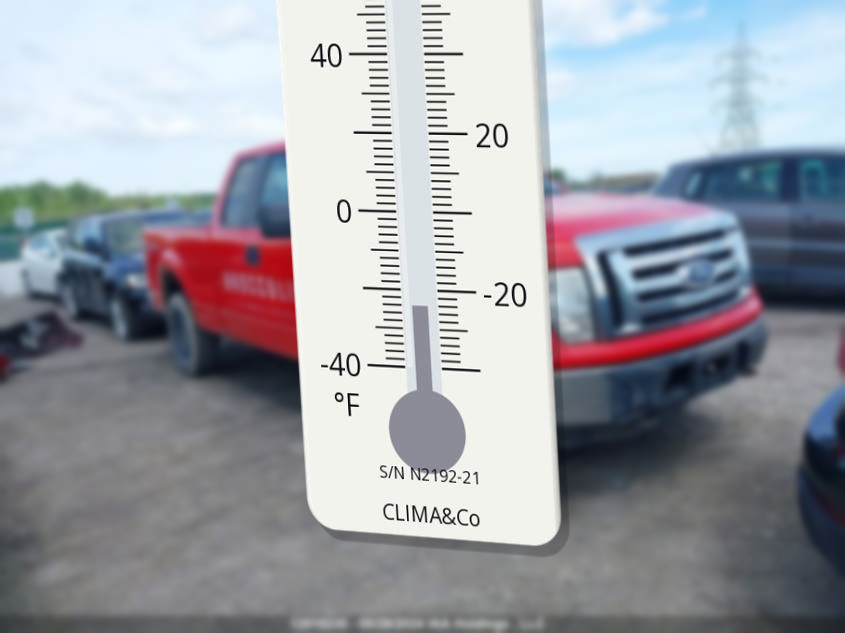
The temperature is {"value": -24, "unit": "°F"}
